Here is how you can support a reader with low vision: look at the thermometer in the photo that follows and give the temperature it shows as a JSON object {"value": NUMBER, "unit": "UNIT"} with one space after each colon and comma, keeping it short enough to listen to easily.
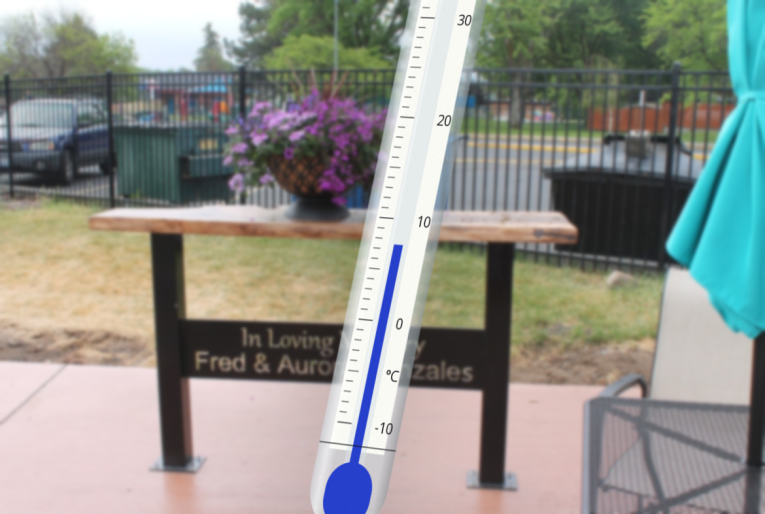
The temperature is {"value": 7.5, "unit": "°C"}
